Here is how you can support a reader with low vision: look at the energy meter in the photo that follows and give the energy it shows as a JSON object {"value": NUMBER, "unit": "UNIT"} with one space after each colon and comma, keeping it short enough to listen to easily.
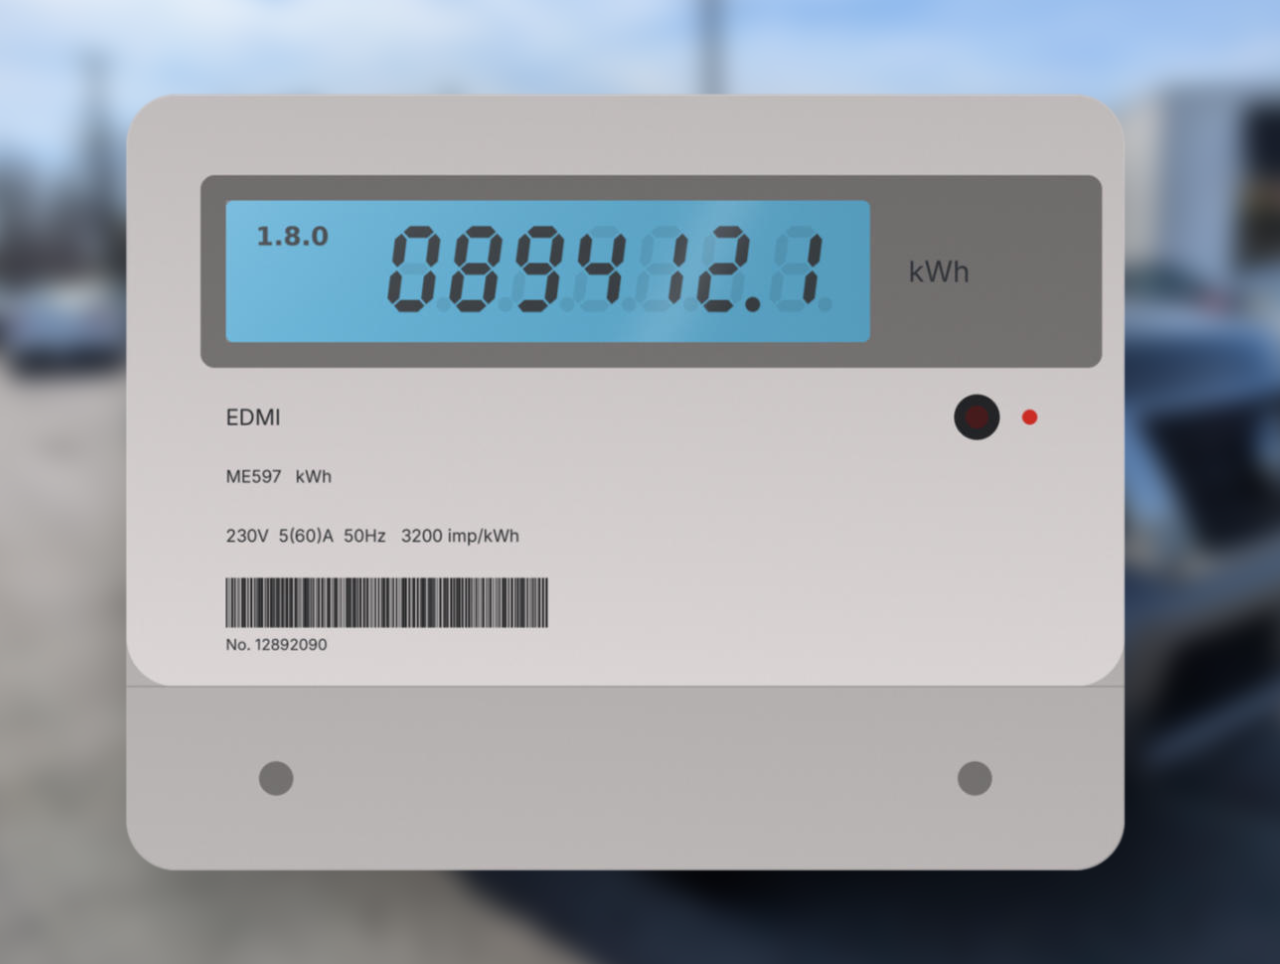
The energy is {"value": 89412.1, "unit": "kWh"}
